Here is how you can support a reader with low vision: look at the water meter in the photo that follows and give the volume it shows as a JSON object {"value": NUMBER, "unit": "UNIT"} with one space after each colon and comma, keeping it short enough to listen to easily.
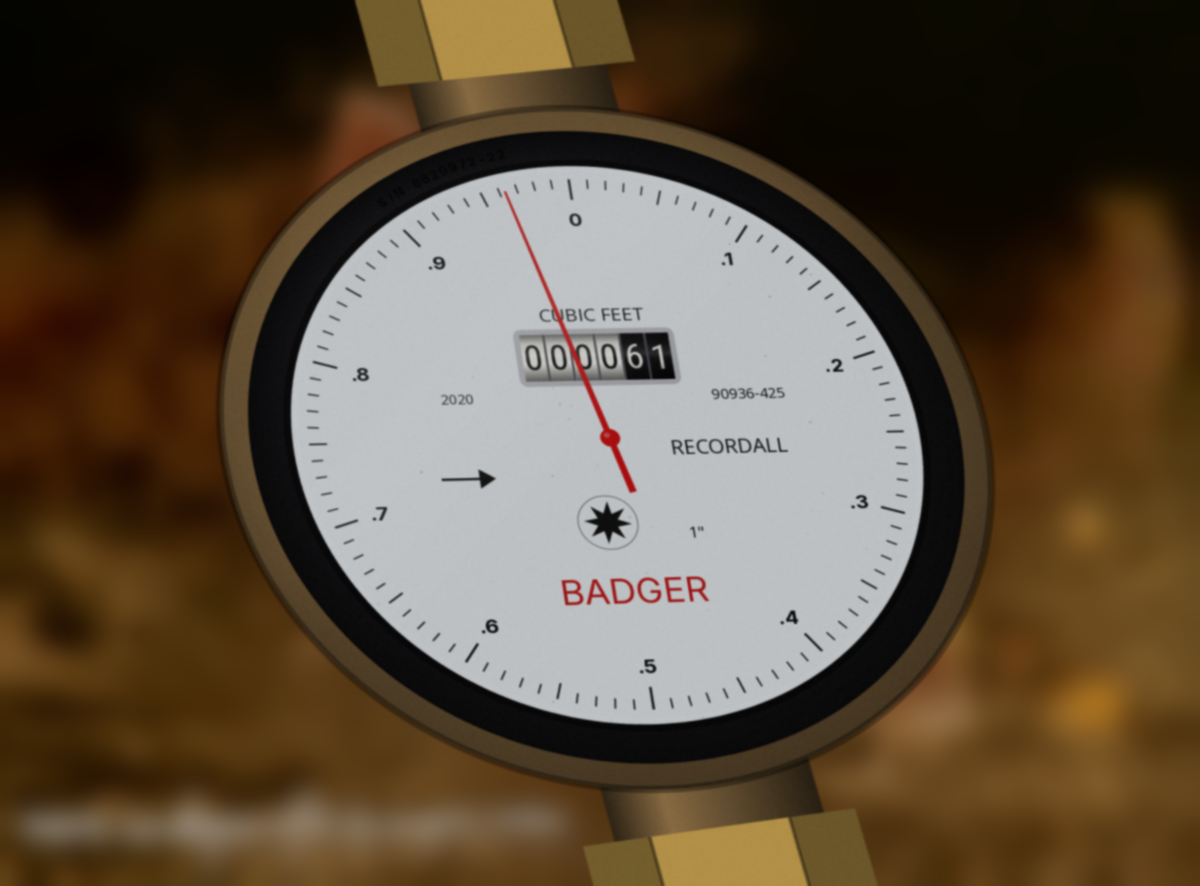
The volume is {"value": 60.96, "unit": "ft³"}
